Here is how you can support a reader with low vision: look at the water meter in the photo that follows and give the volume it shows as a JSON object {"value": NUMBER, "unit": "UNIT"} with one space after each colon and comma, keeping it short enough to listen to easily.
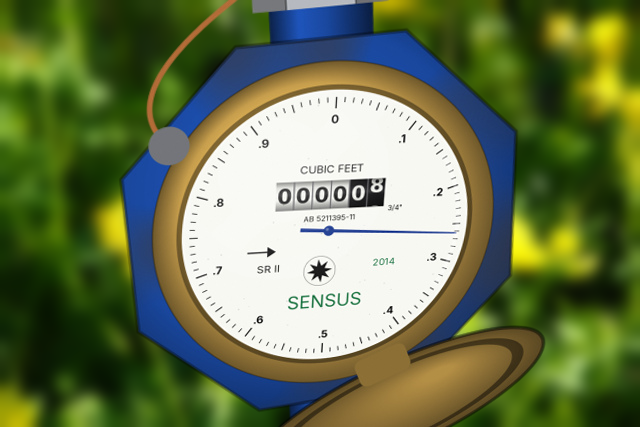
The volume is {"value": 8.26, "unit": "ft³"}
